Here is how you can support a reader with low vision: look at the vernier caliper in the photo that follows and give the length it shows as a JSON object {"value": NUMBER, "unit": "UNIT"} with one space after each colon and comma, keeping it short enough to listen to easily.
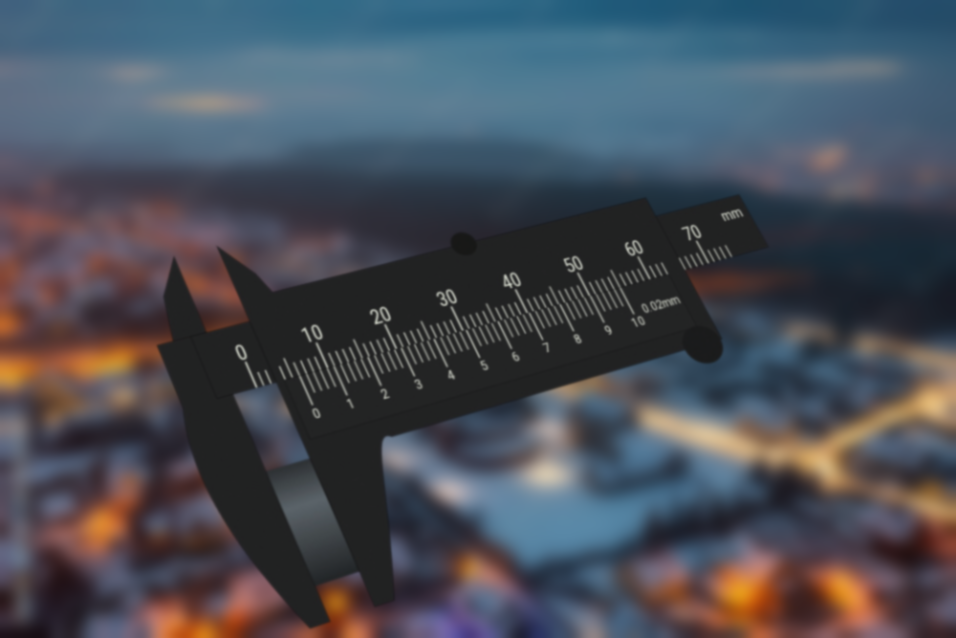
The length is {"value": 6.0, "unit": "mm"}
